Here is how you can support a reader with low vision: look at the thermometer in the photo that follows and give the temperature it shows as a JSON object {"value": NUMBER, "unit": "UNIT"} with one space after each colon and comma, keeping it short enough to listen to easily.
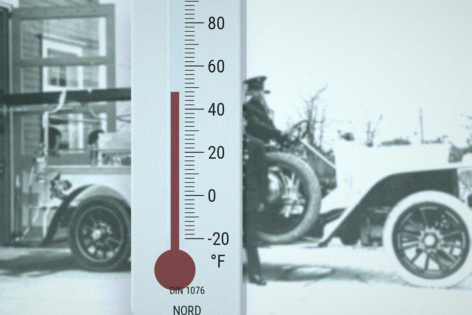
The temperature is {"value": 48, "unit": "°F"}
